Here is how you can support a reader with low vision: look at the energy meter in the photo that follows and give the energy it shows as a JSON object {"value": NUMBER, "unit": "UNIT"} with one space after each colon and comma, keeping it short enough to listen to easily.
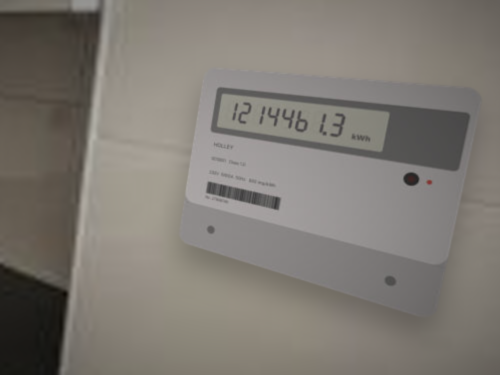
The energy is {"value": 1214461.3, "unit": "kWh"}
